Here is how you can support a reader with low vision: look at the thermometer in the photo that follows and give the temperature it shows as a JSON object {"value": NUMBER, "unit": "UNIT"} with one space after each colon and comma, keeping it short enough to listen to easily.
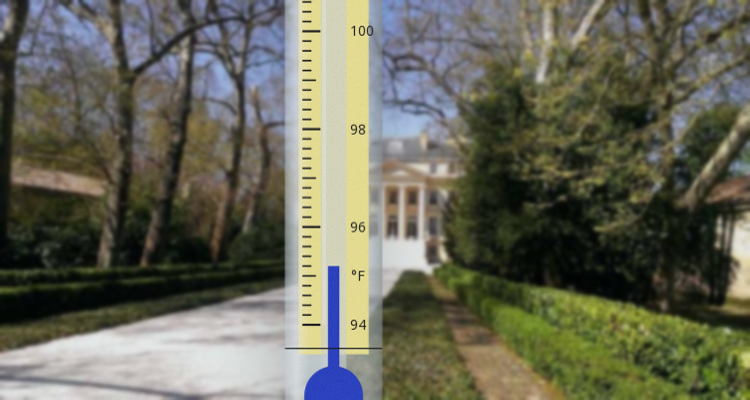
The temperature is {"value": 95.2, "unit": "°F"}
